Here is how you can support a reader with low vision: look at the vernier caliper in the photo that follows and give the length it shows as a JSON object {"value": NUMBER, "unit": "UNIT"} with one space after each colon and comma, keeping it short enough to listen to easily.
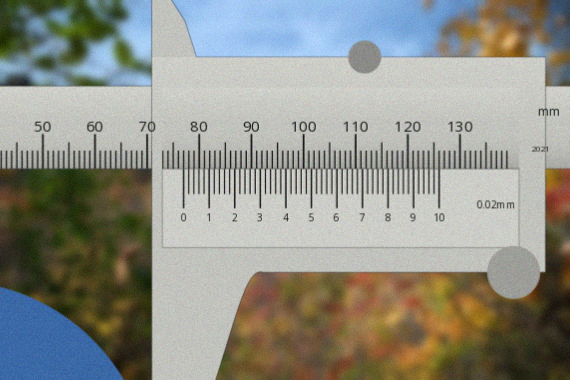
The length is {"value": 77.0, "unit": "mm"}
